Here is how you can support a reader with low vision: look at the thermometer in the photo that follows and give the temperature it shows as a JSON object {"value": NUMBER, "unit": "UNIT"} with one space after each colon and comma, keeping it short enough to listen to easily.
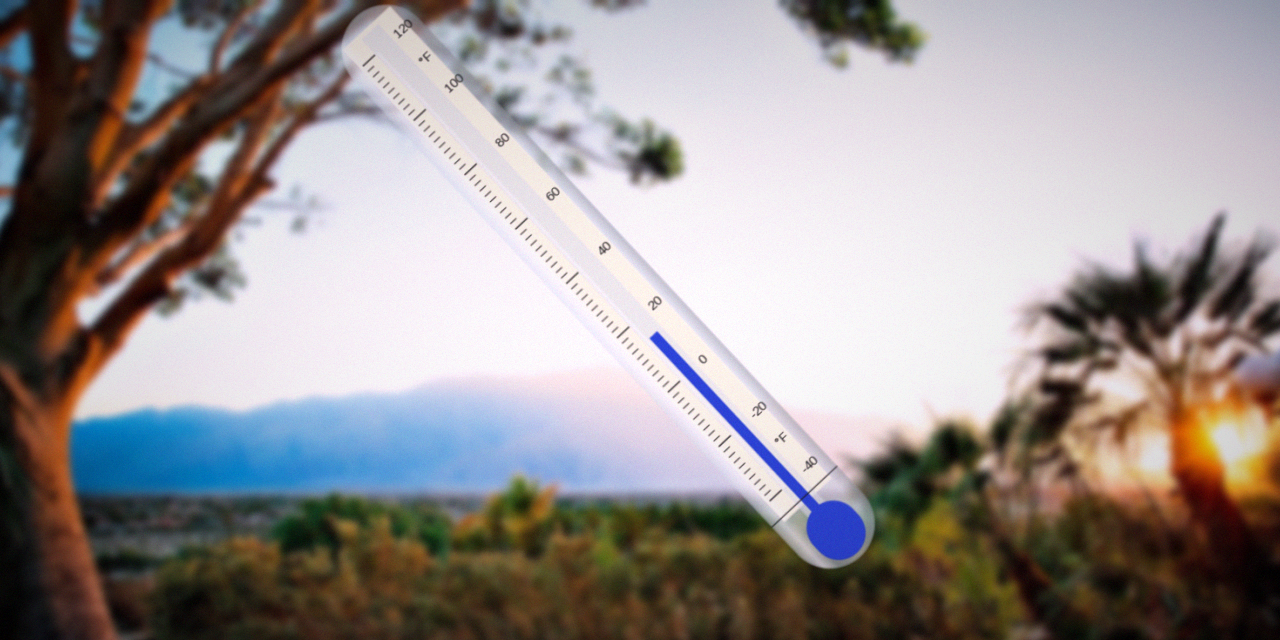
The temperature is {"value": 14, "unit": "°F"}
